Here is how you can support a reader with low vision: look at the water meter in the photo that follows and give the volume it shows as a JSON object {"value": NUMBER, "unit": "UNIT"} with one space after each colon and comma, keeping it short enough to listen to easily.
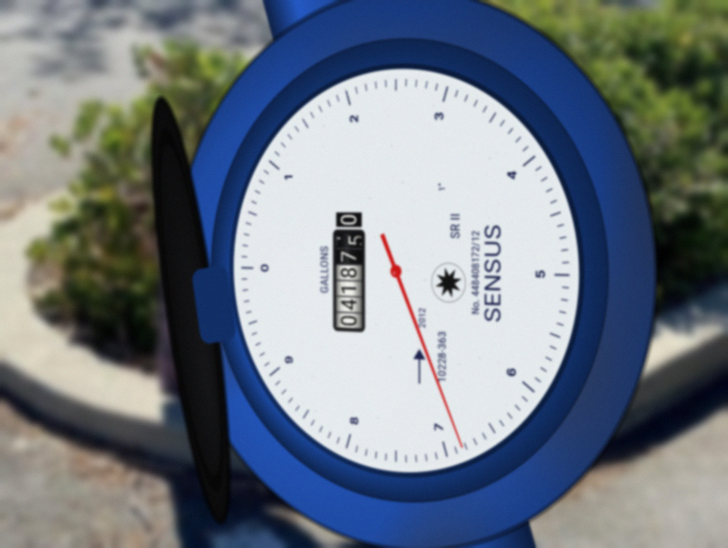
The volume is {"value": 418746.8, "unit": "gal"}
